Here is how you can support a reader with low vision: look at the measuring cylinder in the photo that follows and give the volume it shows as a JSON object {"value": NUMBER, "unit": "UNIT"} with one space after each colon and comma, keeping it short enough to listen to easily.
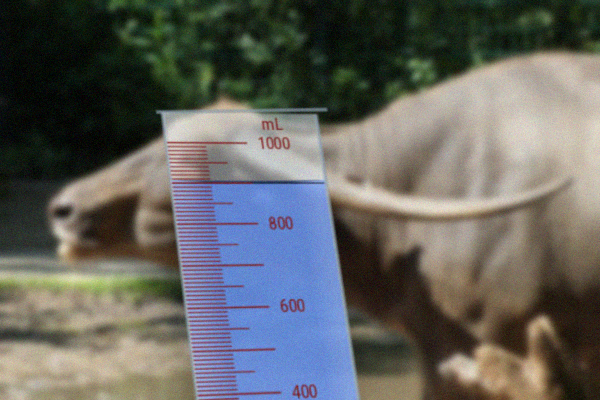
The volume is {"value": 900, "unit": "mL"}
